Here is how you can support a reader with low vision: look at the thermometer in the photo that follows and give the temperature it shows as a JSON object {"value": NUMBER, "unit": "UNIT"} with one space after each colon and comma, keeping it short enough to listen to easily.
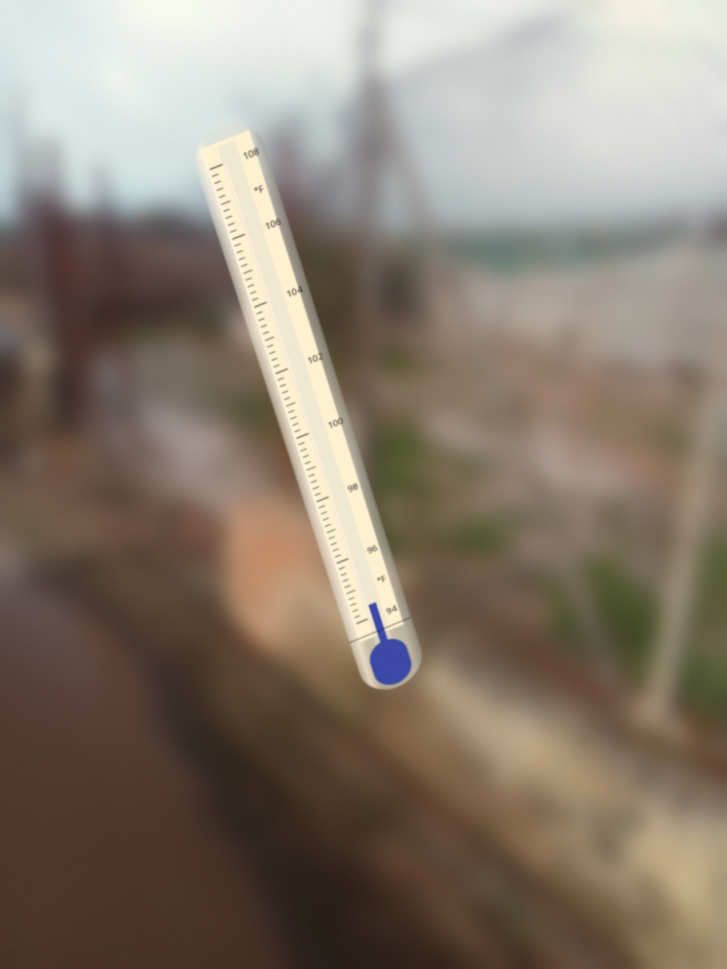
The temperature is {"value": 94.4, "unit": "°F"}
